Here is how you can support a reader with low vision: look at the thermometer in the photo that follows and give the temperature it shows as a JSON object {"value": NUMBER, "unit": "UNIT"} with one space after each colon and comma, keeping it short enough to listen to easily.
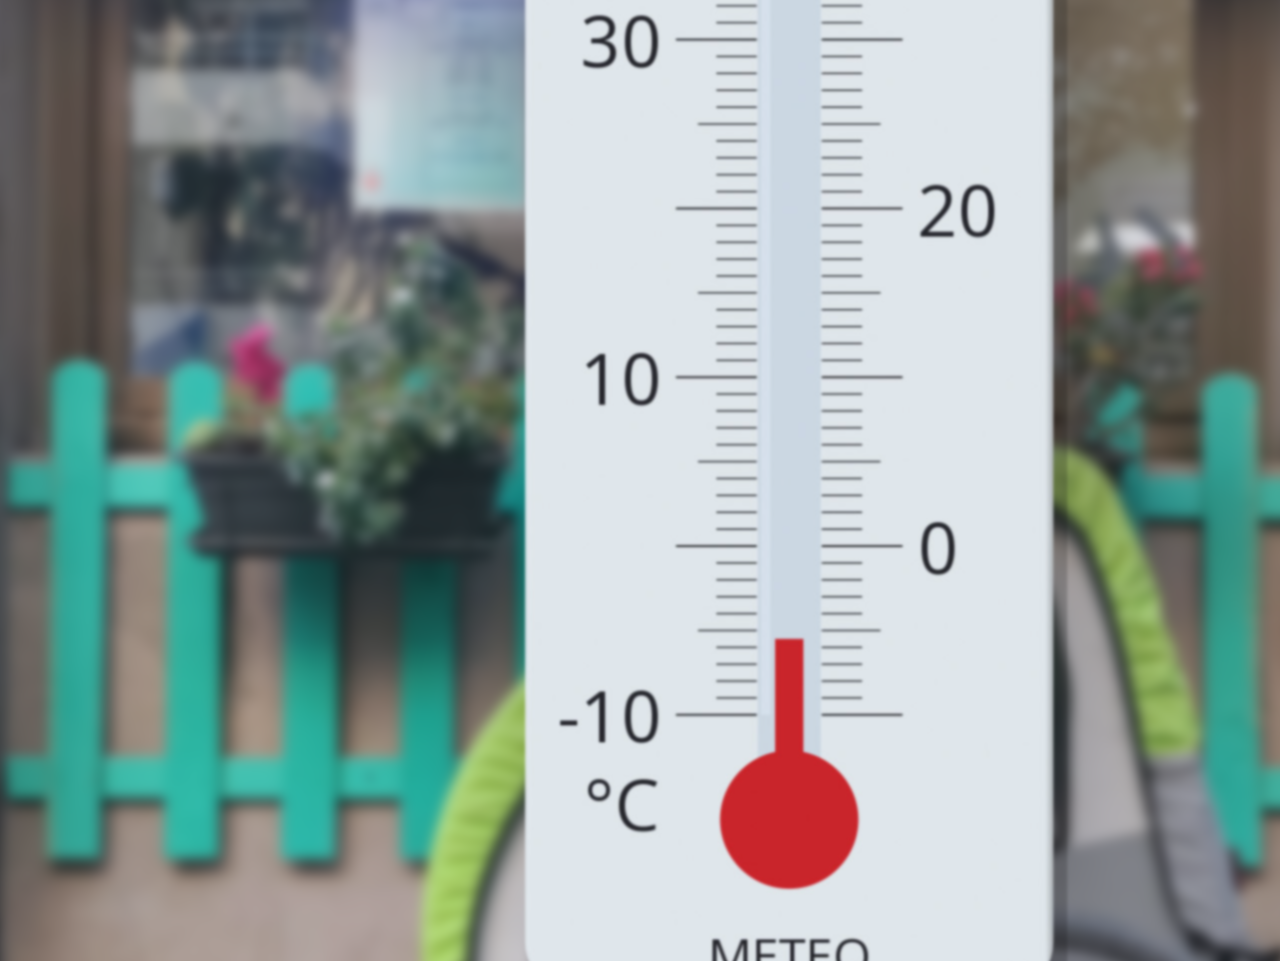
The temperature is {"value": -5.5, "unit": "°C"}
